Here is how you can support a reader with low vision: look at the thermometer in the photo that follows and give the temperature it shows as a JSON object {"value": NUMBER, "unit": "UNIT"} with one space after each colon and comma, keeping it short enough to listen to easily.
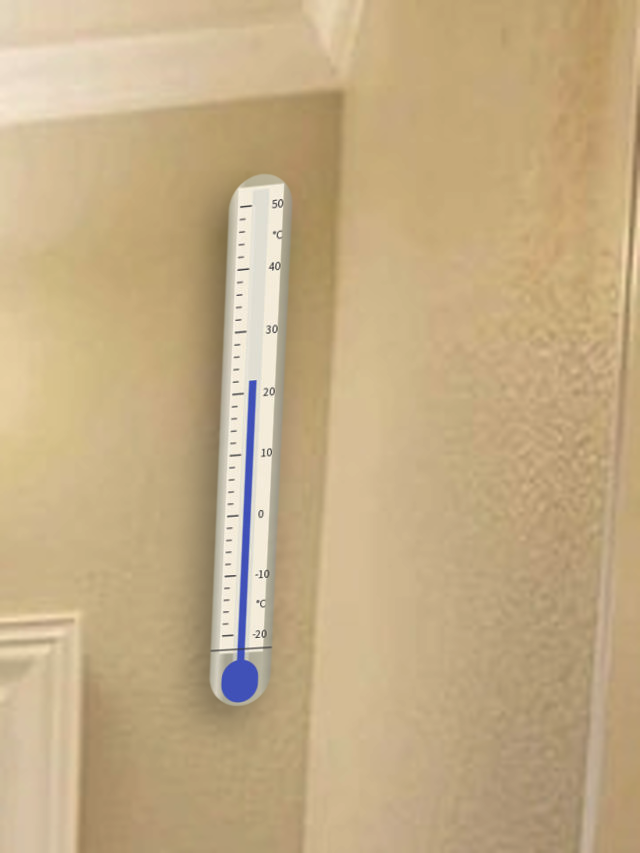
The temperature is {"value": 22, "unit": "°C"}
